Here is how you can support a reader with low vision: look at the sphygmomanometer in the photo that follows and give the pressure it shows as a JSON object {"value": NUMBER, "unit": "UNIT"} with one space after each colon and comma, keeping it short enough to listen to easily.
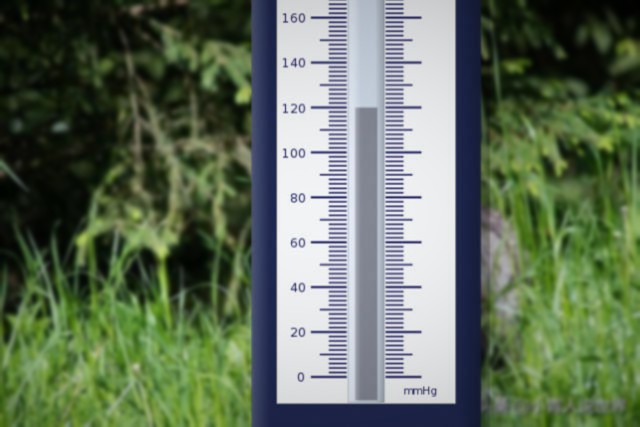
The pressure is {"value": 120, "unit": "mmHg"}
